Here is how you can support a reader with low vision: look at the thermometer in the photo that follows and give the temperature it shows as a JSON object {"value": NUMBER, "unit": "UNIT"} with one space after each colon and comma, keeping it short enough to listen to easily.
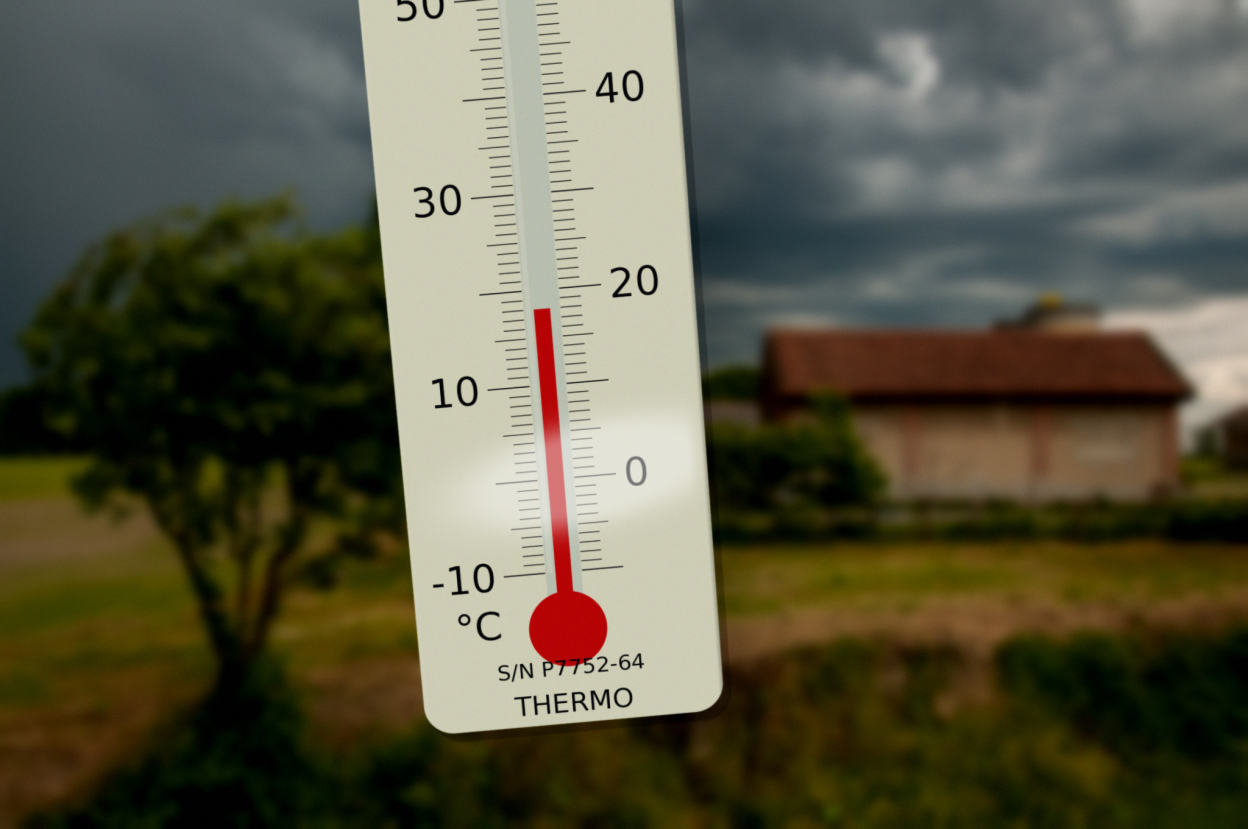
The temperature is {"value": 18, "unit": "°C"}
